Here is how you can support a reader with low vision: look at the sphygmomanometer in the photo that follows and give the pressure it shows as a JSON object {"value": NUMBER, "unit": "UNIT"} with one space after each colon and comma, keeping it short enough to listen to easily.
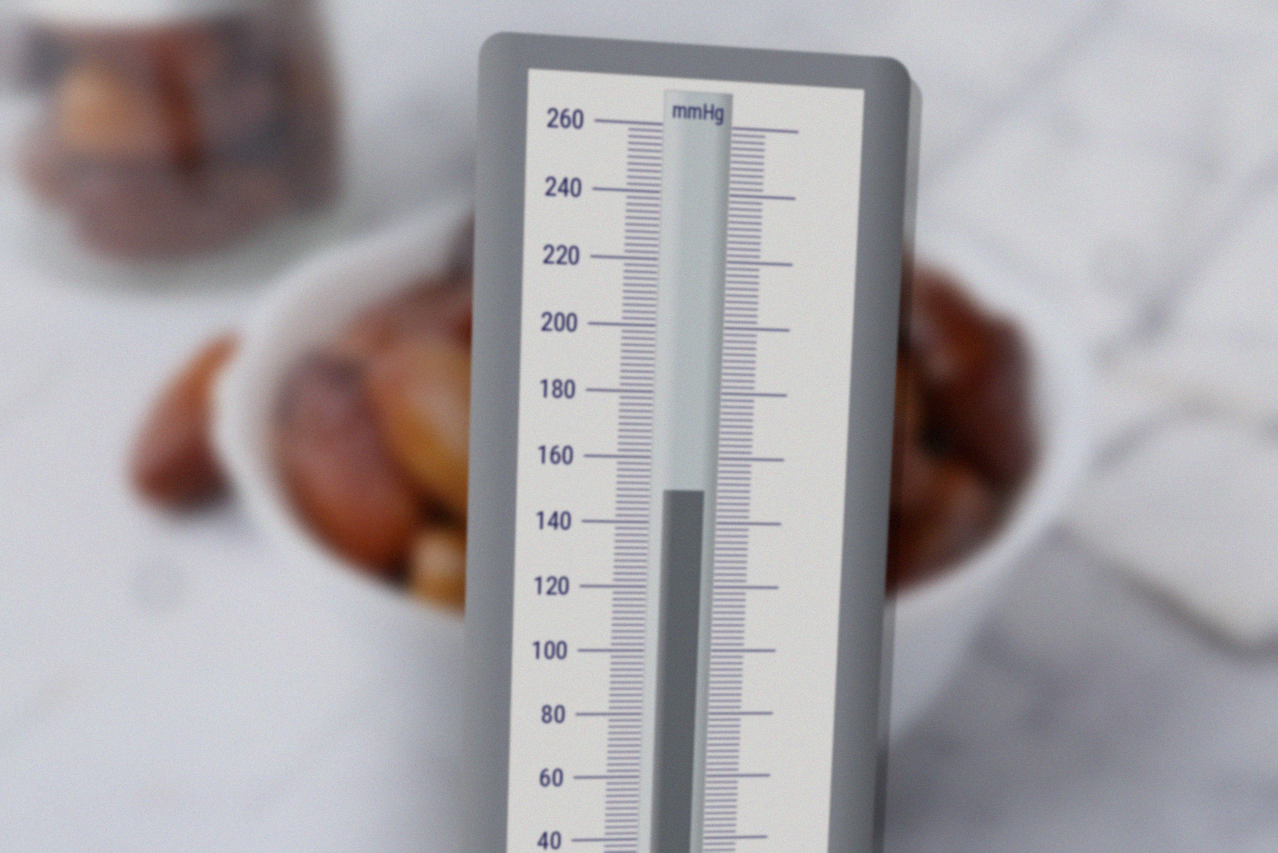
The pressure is {"value": 150, "unit": "mmHg"}
